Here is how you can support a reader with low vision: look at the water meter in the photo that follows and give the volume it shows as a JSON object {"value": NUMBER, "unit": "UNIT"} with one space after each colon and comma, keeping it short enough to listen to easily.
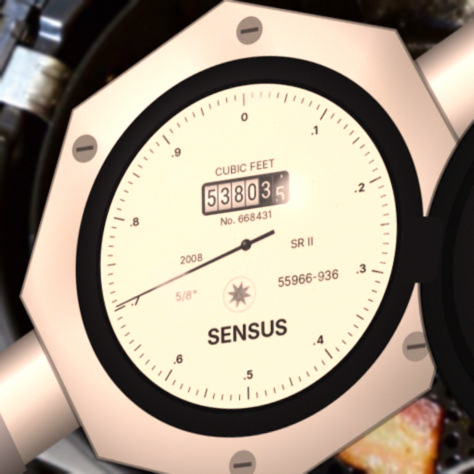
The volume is {"value": 538034.70, "unit": "ft³"}
